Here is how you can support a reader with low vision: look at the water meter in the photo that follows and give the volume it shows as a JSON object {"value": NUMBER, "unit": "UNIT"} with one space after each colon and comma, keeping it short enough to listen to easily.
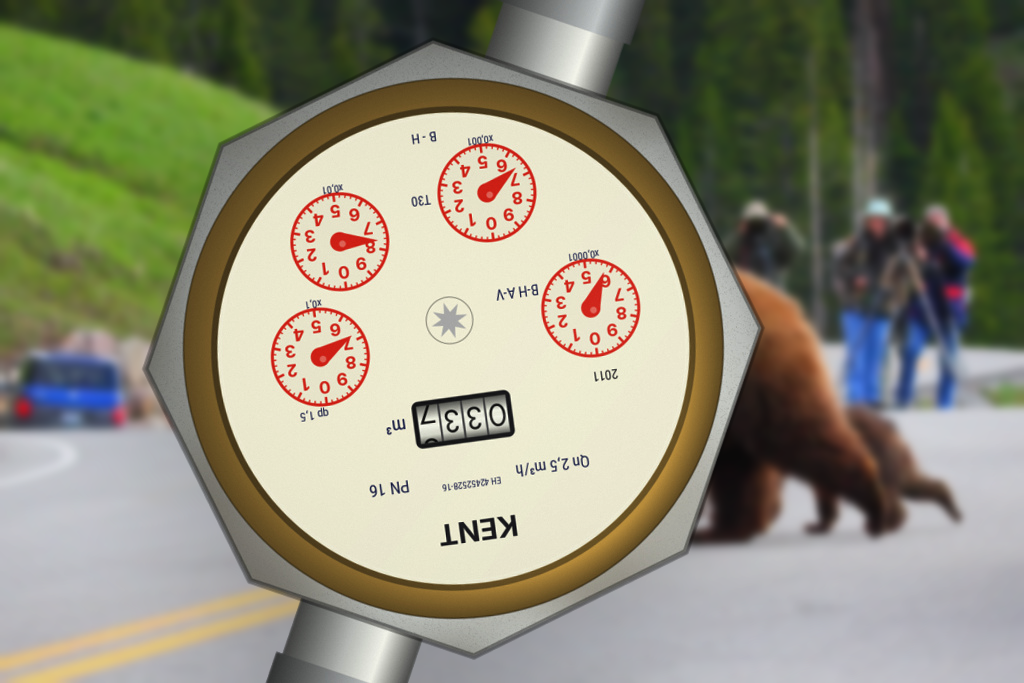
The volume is {"value": 336.6765, "unit": "m³"}
